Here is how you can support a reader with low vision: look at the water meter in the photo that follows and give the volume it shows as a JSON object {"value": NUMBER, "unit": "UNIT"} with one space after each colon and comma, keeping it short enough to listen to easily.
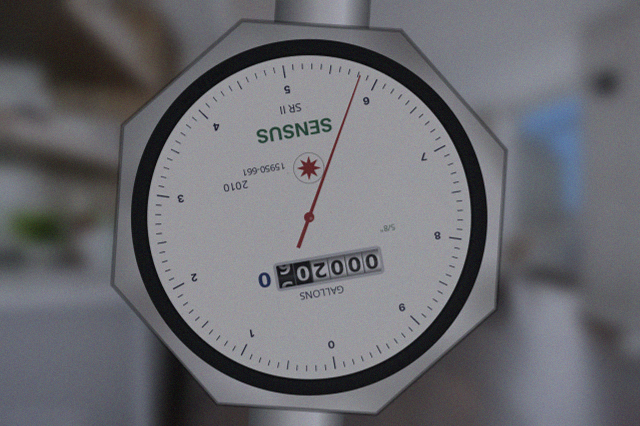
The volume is {"value": 2055.8, "unit": "gal"}
